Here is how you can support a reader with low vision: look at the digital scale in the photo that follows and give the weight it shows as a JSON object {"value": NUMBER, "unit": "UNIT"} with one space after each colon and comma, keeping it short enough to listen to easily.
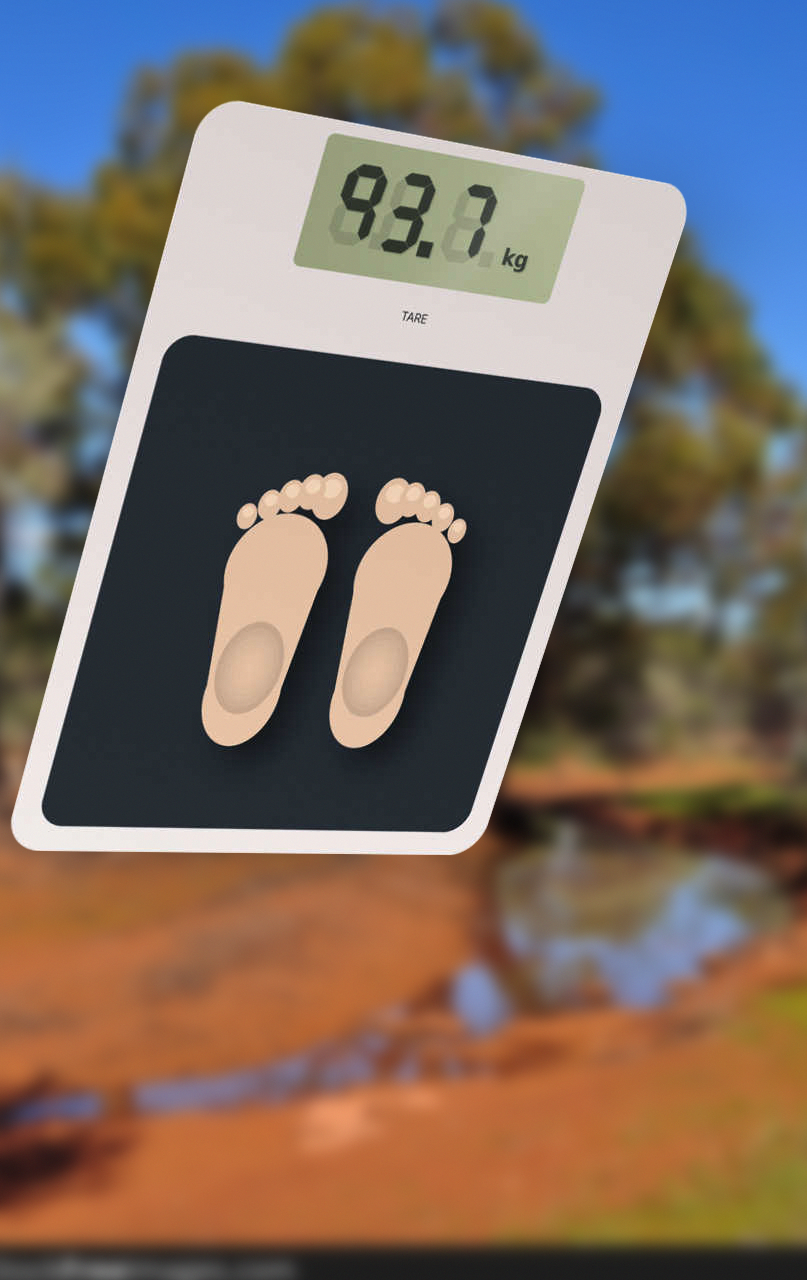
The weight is {"value": 93.7, "unit": "kg"}
